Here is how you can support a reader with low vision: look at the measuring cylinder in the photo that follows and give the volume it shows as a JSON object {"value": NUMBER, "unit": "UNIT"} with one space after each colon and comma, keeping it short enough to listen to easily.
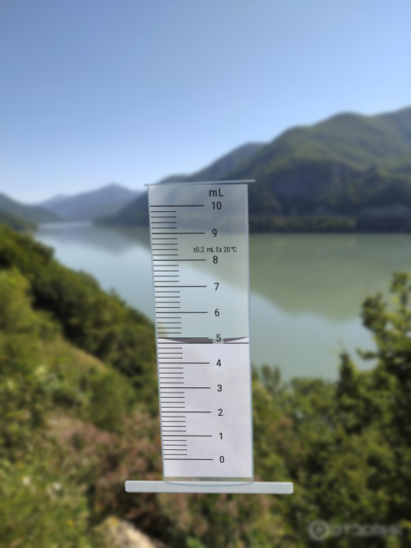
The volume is {"value": 4.8, "unit": "mL"}
